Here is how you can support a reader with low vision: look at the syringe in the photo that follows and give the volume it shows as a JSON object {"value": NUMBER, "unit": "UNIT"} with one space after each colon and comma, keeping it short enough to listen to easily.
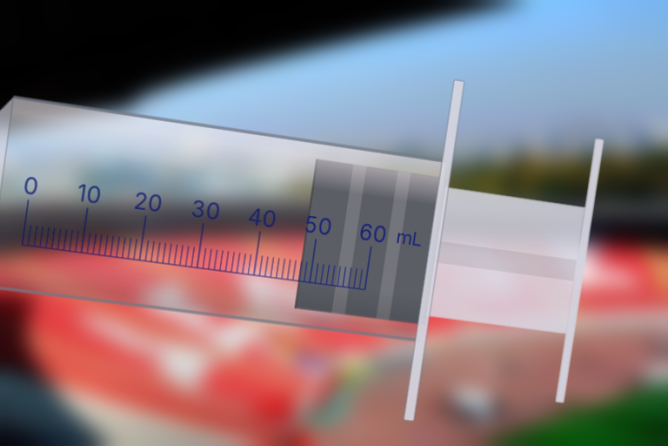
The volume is {"value": 48, "unit": "mL"}
